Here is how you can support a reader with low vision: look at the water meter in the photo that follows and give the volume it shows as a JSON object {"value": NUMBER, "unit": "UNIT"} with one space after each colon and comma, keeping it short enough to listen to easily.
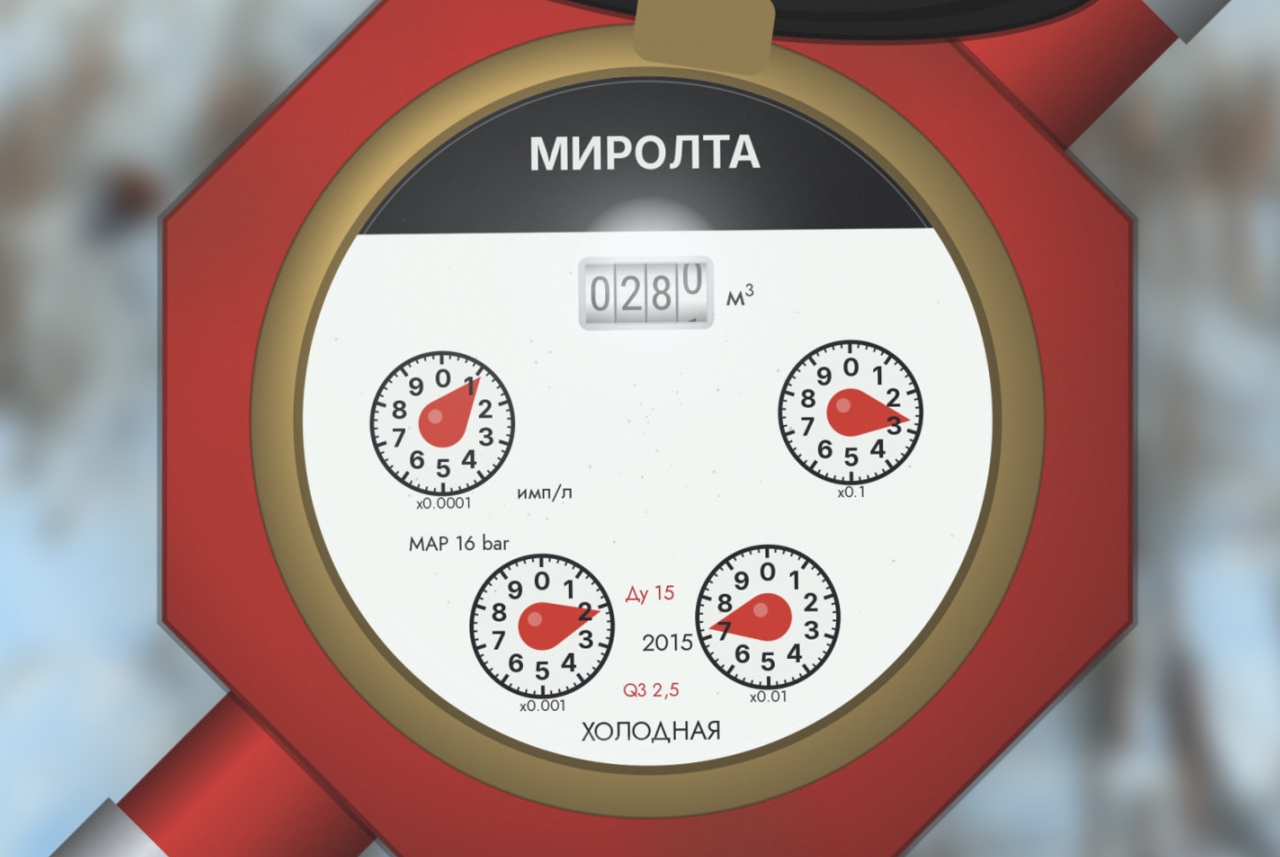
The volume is {"value": 280.2721, "unit": "m³"}
